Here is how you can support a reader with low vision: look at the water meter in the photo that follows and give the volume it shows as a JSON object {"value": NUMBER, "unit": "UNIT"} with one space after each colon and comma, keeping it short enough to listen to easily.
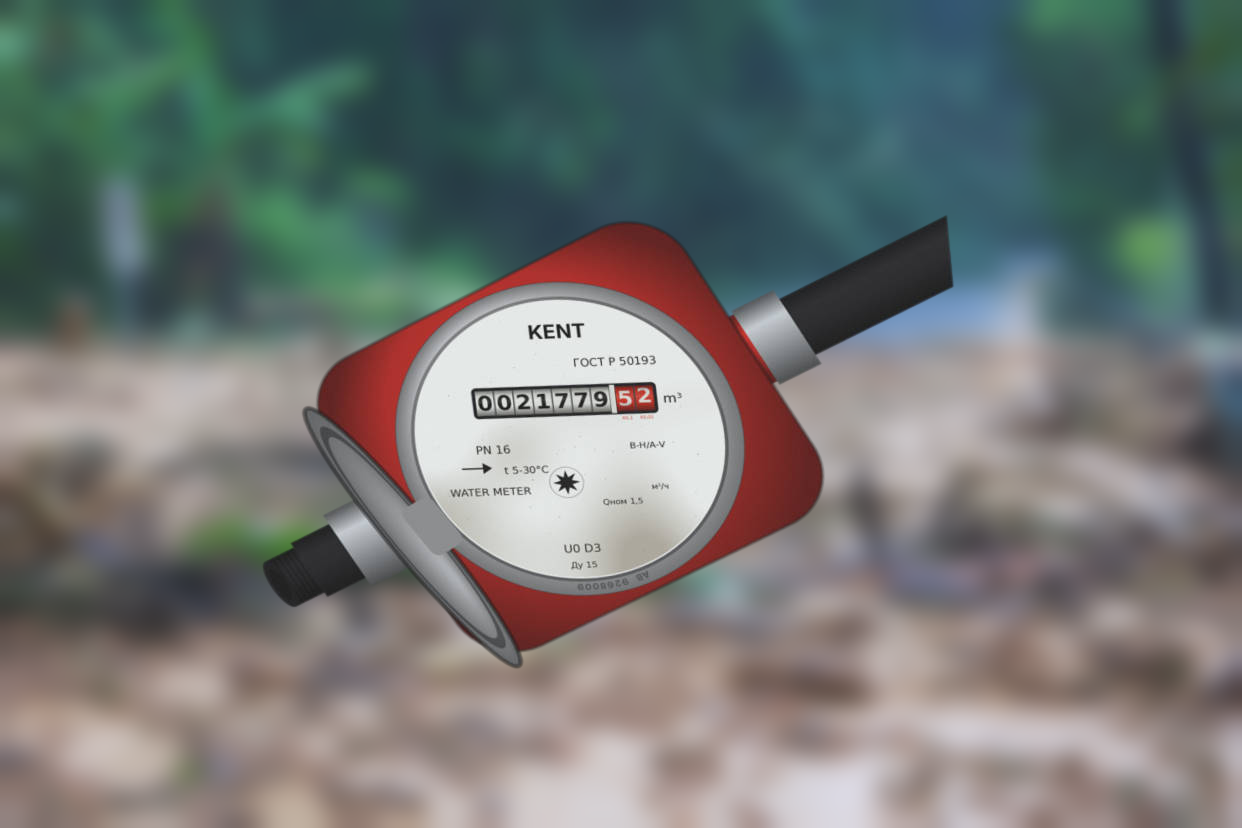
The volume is {"value": 21779.52, "unit": "m³"}
